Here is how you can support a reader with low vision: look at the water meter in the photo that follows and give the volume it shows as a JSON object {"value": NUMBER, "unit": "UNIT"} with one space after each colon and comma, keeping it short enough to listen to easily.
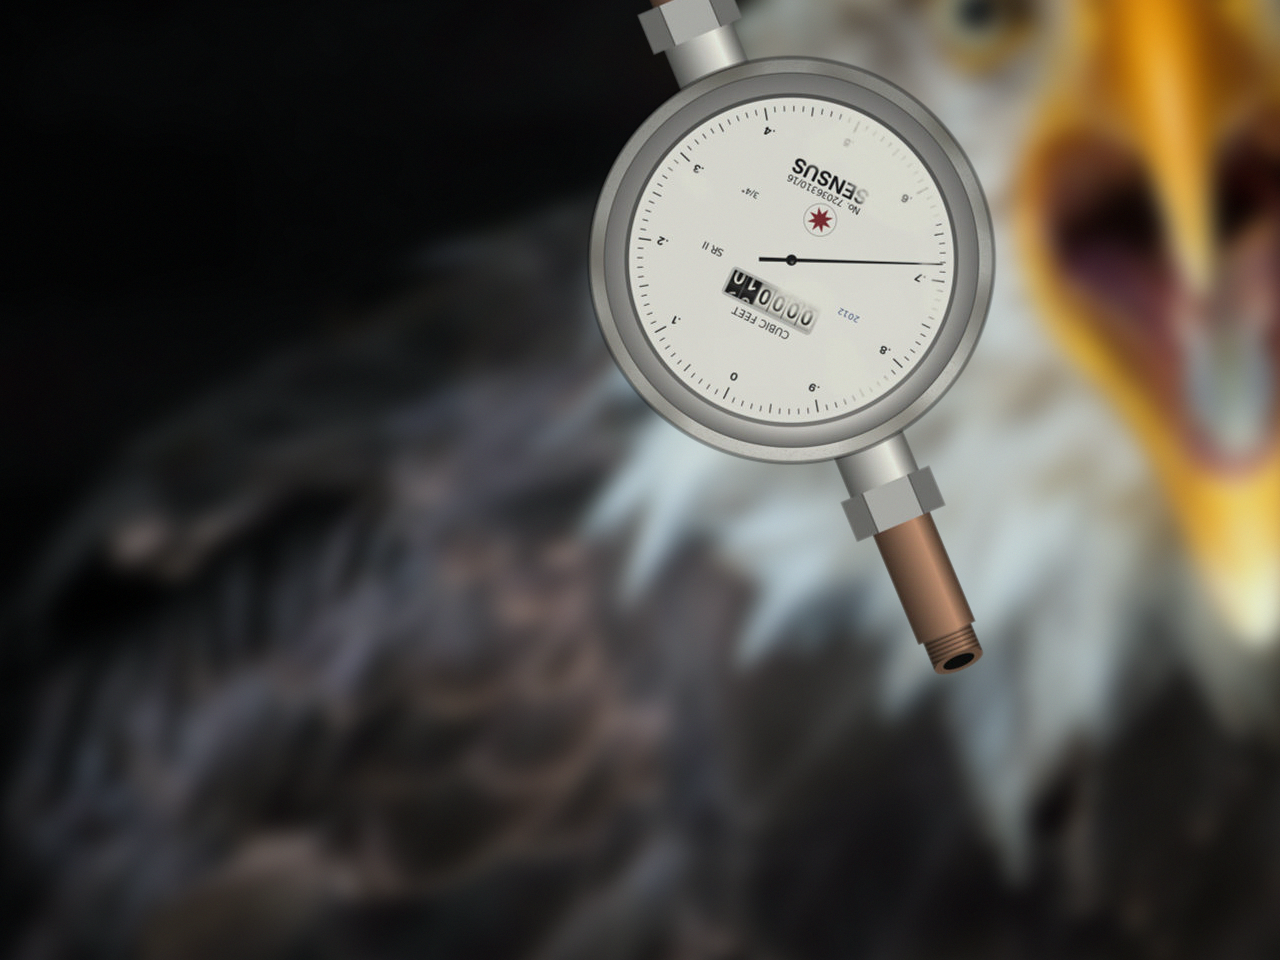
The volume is {"value": 9.68, "unit": "ft³"}
